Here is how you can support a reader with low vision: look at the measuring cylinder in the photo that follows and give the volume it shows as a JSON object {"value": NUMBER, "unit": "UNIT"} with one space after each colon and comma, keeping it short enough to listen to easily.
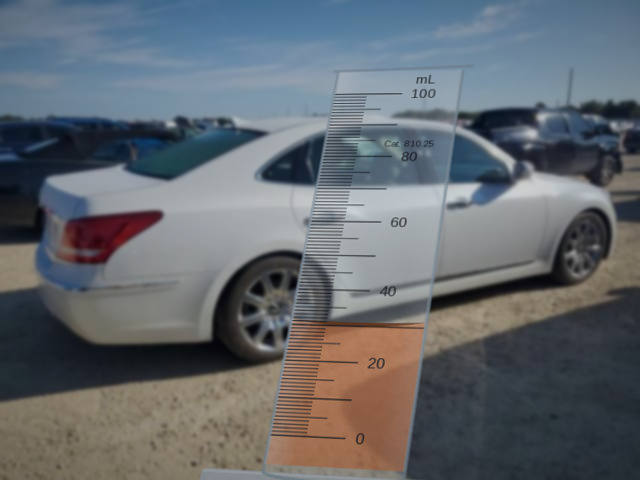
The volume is {"value": 30, "unit": "mL"}
